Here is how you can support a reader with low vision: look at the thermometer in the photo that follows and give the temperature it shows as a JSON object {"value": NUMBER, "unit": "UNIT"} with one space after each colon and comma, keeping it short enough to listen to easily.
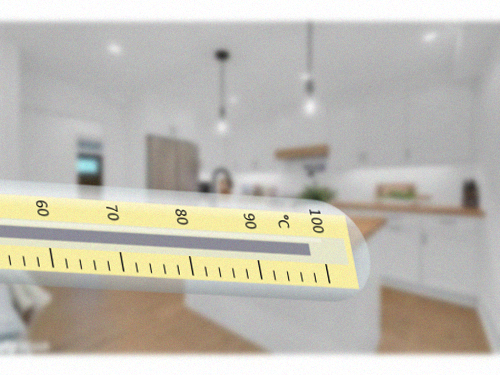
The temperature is {"value": 98, "unit": "°C"}
